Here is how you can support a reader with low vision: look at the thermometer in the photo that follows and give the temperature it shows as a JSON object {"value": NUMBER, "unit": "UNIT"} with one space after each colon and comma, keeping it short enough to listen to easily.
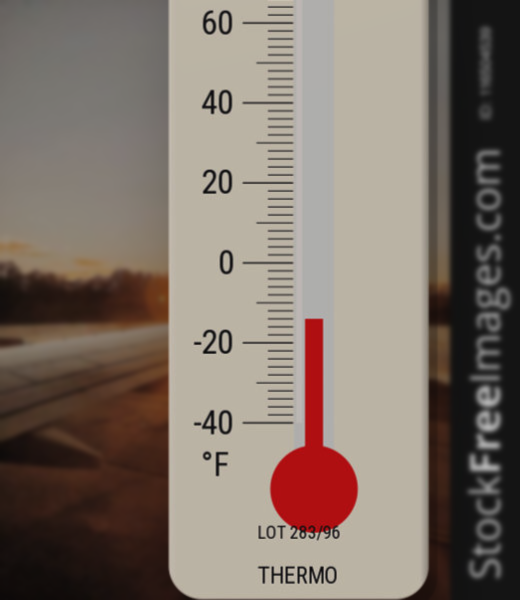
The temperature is {"value": -14, "unit": "°F"}
